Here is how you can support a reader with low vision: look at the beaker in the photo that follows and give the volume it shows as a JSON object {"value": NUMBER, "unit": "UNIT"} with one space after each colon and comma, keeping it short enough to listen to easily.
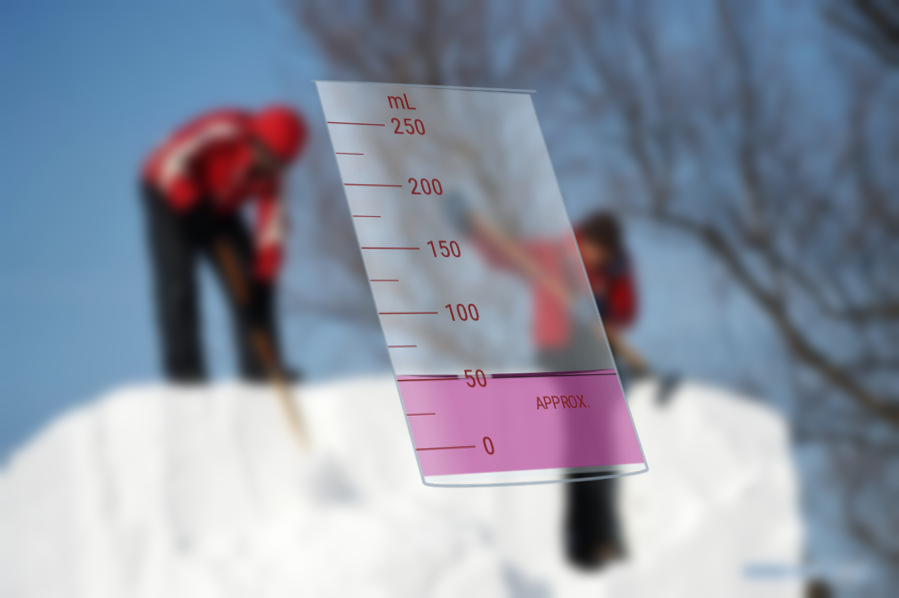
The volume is {"value": 50, "unit": "mL"}
